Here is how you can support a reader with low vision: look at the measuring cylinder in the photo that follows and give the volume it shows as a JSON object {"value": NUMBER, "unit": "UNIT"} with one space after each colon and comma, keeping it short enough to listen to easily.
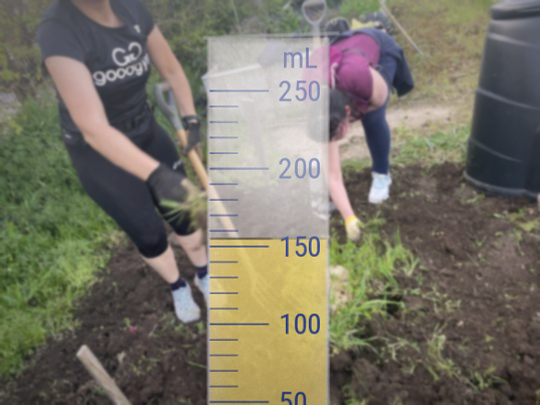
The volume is {"value": 155, "unit": "mL"}
